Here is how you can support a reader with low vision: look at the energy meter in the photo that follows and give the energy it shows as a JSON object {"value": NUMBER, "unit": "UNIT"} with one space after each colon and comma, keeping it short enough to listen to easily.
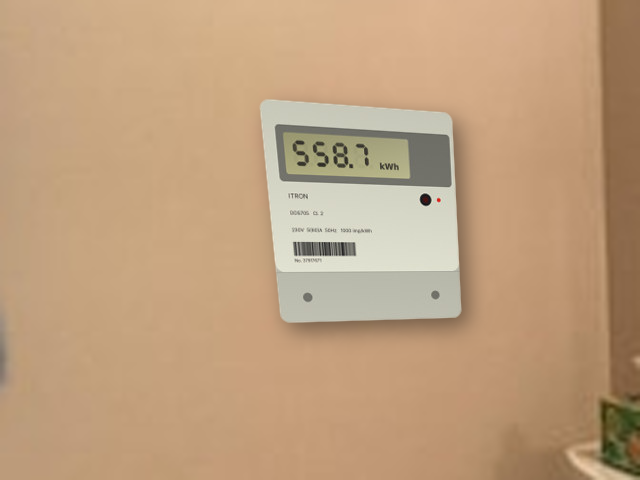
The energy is {"value": 558.7, "unit": "kWh"}
